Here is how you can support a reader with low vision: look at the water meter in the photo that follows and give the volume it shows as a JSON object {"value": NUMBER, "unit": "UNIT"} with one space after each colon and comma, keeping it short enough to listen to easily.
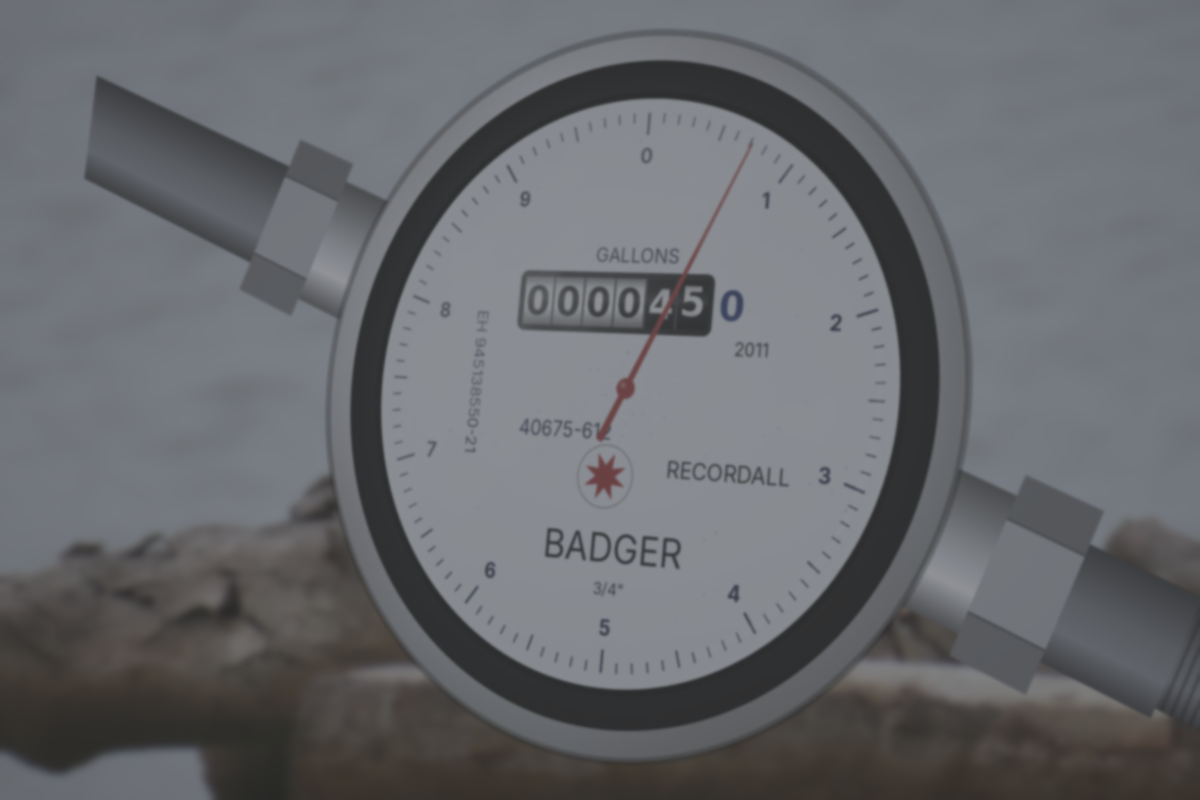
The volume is {"value": 450.7, "unit": "gal"}
